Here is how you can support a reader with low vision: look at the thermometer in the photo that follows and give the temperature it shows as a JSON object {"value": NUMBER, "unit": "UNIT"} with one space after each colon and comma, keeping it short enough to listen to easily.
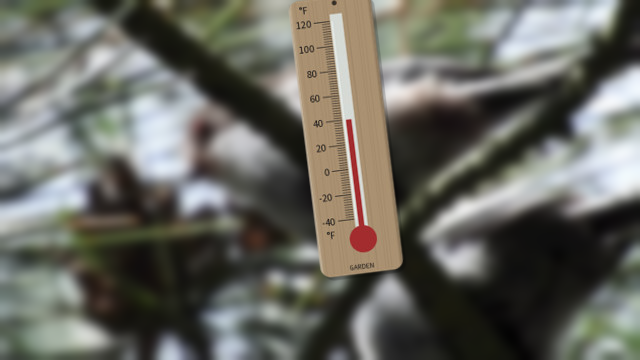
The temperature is {"value": 40, "unit": "°F"}
